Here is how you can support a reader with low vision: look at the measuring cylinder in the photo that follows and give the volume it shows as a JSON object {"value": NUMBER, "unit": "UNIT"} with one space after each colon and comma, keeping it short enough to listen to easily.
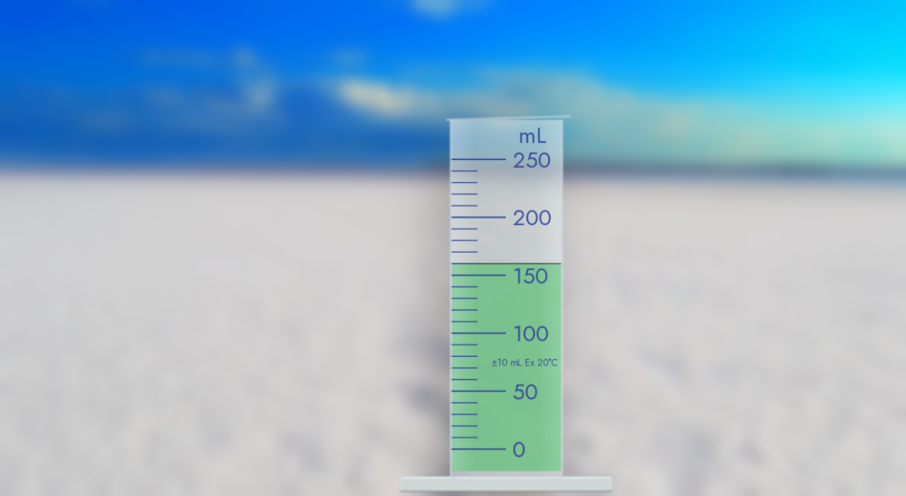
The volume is {"value": 160, "unit": "mL"}
